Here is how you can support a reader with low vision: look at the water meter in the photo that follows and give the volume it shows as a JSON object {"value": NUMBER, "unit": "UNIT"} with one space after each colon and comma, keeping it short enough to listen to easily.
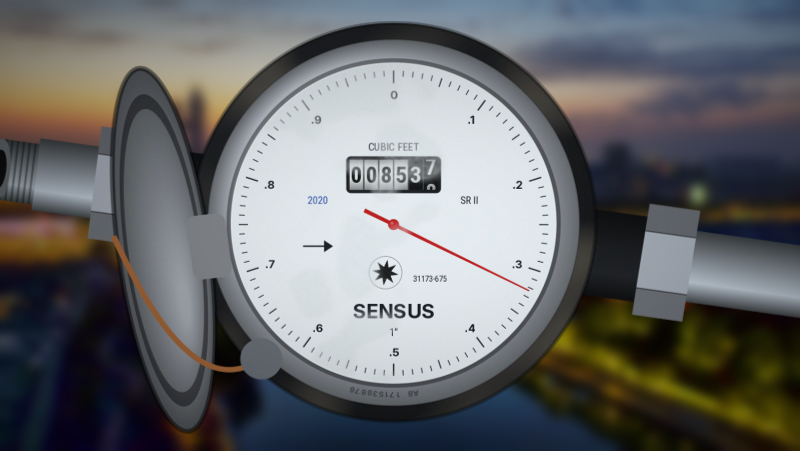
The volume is {"value": 8537.32, "unit": "ft³"}
